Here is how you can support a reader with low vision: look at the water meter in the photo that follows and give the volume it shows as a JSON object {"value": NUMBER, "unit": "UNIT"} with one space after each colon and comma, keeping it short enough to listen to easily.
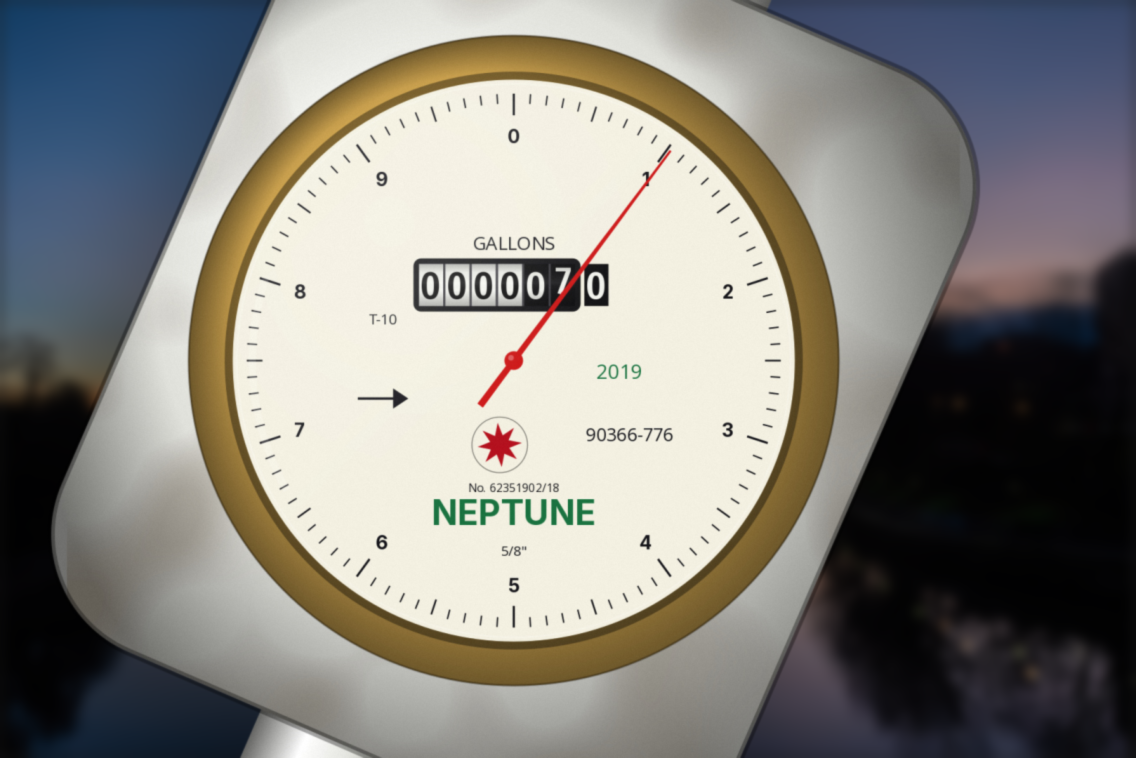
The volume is {"value": 71.0, "unit": "gal"}
